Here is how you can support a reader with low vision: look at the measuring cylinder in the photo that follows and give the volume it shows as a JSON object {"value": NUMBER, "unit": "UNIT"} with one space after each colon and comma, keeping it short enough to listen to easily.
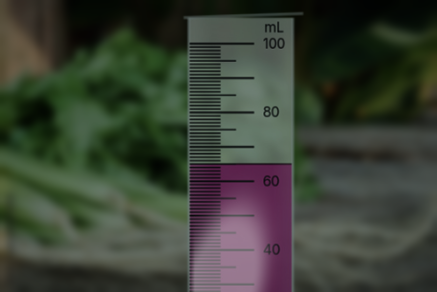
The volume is {"value": 65, "unit": "mL"}
